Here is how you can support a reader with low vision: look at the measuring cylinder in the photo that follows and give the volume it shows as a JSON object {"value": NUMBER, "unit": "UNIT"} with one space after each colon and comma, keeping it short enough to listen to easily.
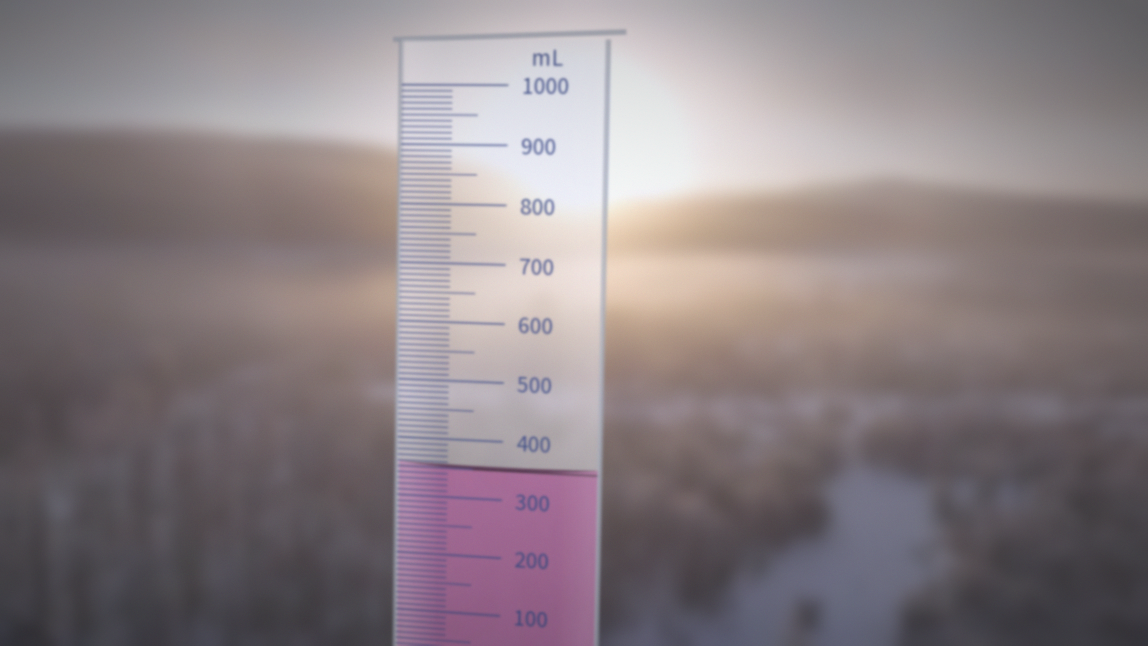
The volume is {"value": 350, "unit": "mL"}
